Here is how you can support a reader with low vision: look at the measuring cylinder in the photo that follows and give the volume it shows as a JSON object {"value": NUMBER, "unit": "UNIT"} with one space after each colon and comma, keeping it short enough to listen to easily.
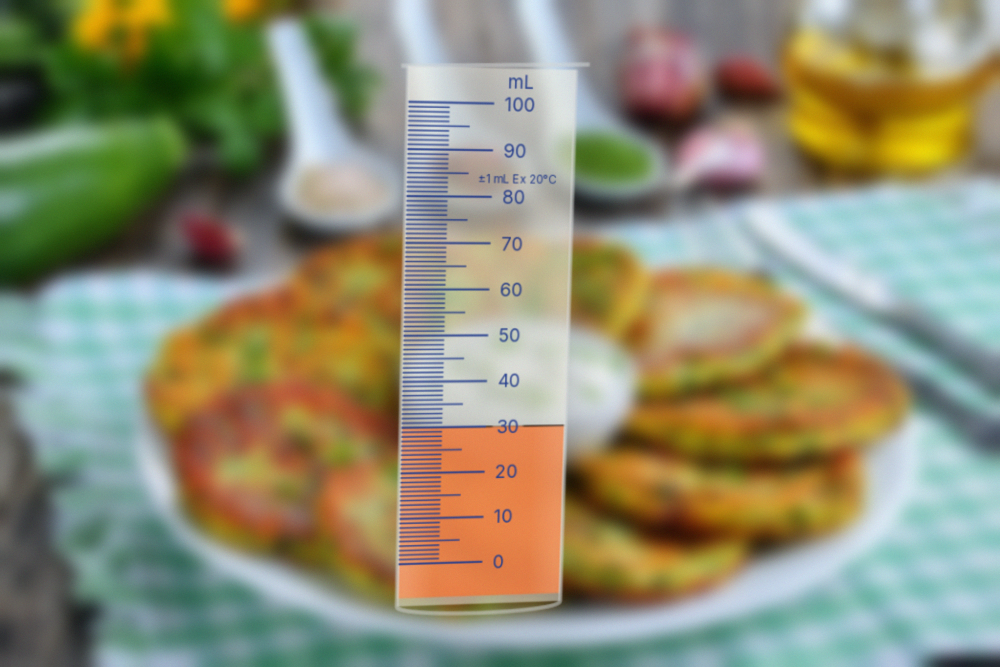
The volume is {"value": 30, "unit": "mL"}
